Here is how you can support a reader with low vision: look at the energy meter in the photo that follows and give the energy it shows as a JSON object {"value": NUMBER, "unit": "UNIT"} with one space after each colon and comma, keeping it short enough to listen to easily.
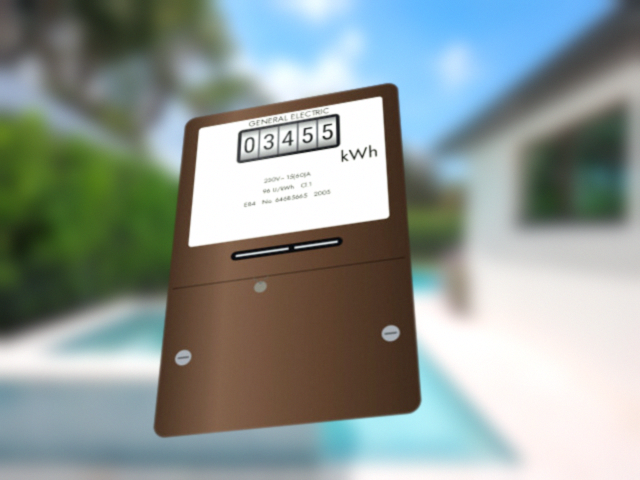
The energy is {"value": 3455, "unit": "kWh"}
